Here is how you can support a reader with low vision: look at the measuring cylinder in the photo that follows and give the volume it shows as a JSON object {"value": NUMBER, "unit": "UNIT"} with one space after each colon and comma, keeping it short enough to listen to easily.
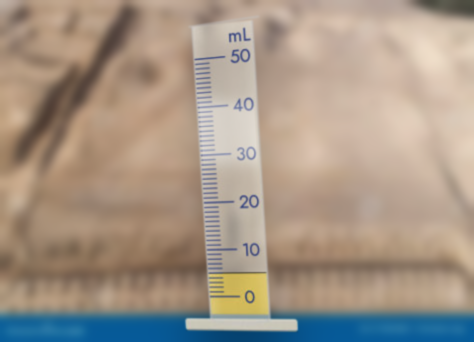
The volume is {"value": 5, "unit": "mL"}
